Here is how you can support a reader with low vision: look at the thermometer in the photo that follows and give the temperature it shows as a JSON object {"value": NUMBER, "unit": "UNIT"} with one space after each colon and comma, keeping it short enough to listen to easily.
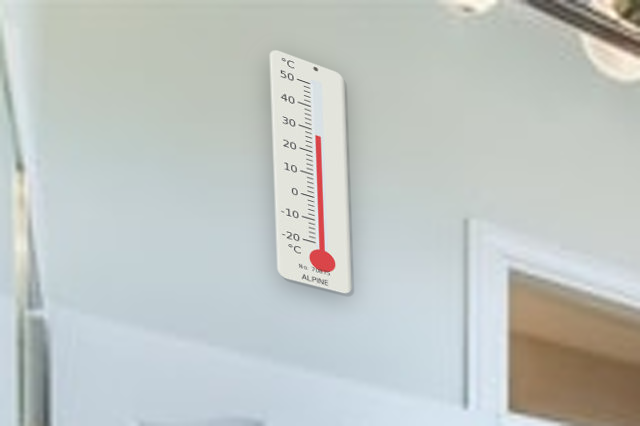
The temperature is {"value": 28, "unit": "°C"}
